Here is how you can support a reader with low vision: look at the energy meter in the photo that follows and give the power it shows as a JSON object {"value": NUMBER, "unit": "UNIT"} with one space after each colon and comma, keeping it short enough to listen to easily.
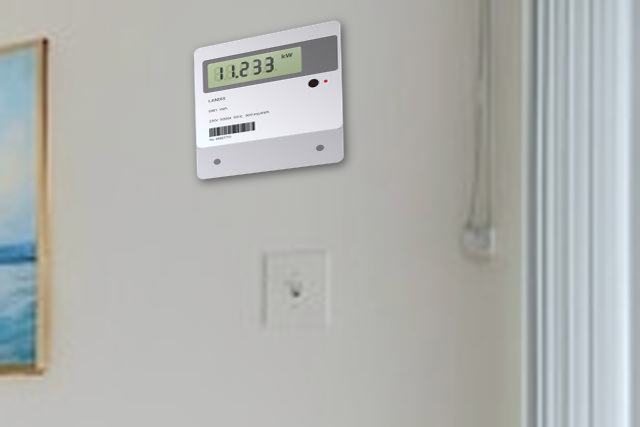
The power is {"value": 11.233, "unit": "kW"}
